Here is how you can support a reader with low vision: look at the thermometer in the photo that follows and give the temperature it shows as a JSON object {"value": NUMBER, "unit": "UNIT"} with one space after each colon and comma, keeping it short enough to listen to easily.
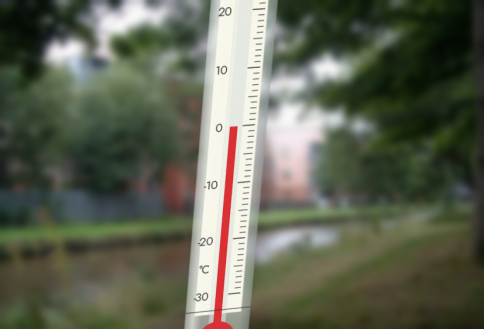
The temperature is {"value": 0, "unit": "°C"}
